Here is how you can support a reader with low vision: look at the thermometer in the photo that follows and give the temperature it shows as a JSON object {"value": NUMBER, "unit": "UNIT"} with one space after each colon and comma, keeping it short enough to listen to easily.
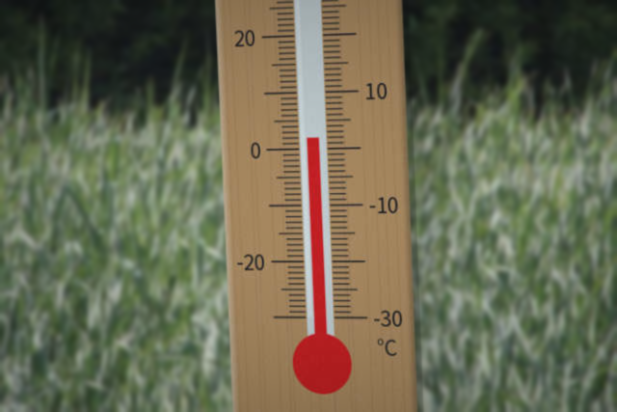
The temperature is {"value": 2, "unit": "°C"}
